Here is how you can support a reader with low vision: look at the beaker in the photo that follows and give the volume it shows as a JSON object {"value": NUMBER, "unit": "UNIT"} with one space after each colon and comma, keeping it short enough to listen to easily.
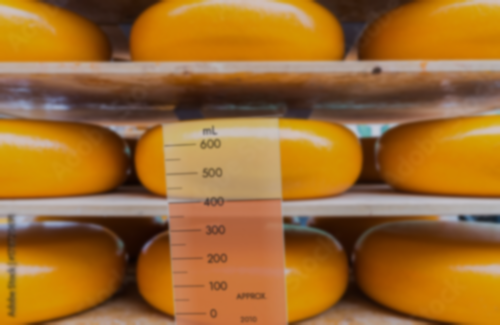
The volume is {"value": 400, "unit": "mL"}
